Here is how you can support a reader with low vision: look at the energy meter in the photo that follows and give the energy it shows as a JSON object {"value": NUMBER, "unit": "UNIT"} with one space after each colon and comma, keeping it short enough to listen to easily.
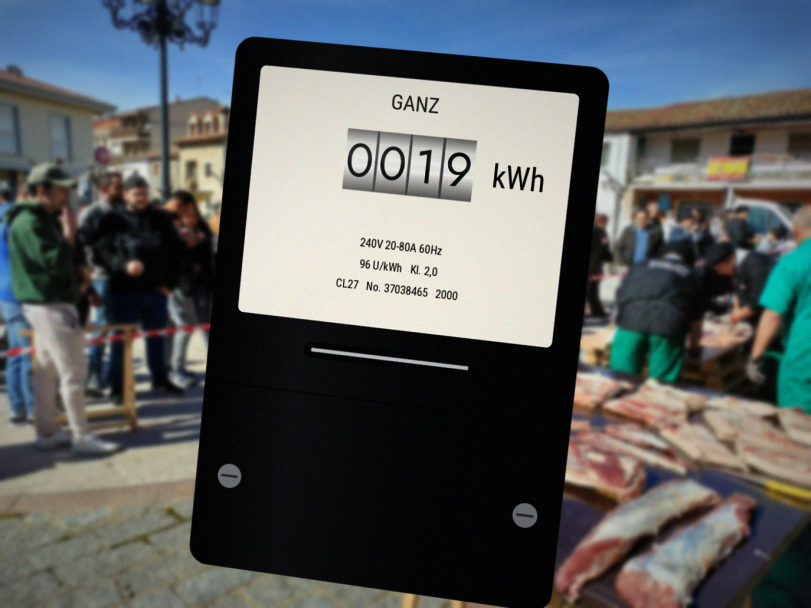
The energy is {"value": 19, "unit": "kWh"}
